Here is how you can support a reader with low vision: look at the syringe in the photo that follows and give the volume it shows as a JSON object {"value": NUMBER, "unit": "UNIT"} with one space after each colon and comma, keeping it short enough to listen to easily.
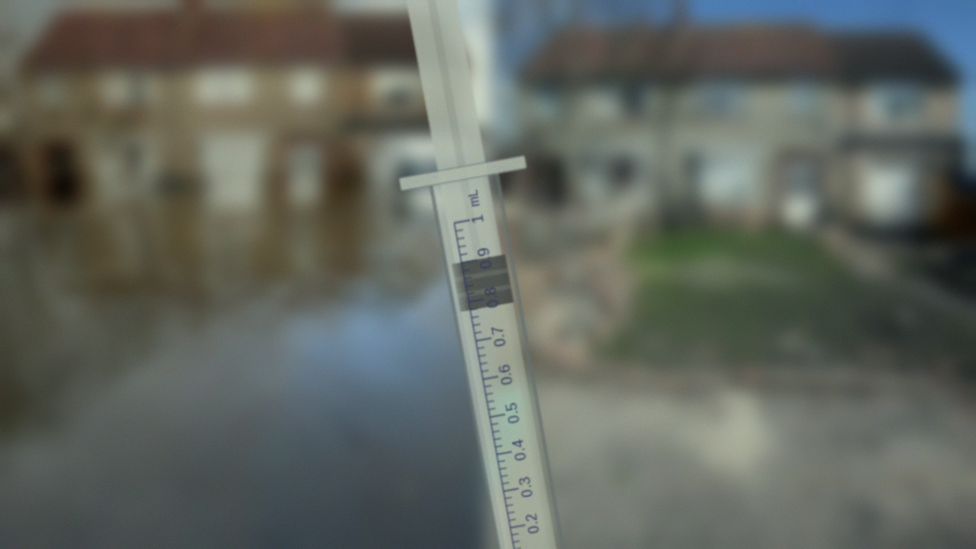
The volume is {"value": 0.78, "unit": "mL"}
